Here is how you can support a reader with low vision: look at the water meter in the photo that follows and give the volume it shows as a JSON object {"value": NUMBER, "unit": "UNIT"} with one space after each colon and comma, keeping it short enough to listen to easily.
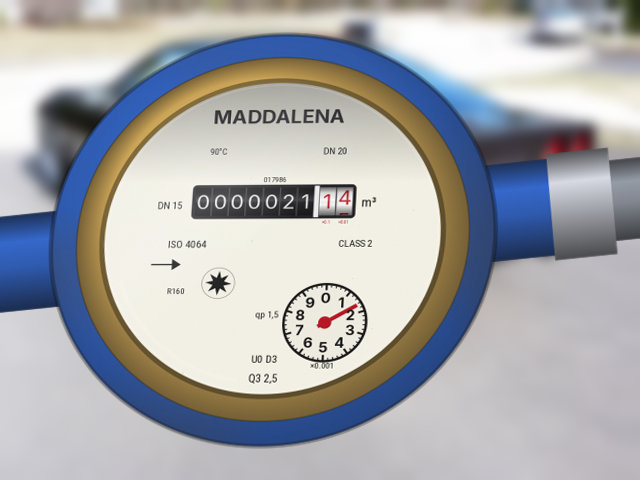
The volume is {"value": 21.141, "unit": "m³"}
